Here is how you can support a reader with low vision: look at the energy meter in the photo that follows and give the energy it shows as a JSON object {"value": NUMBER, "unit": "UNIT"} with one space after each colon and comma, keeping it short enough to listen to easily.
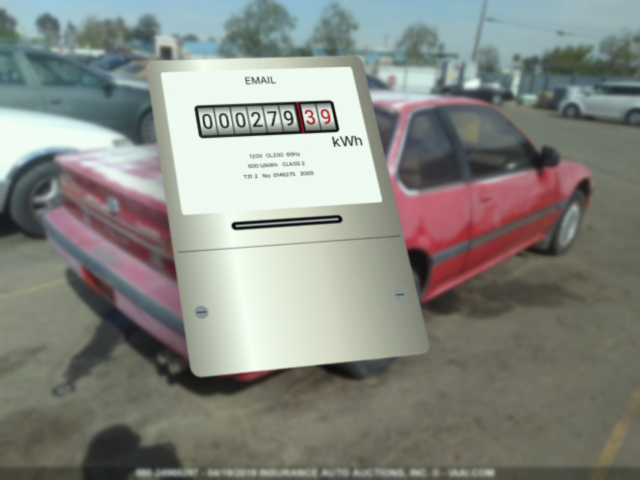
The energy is {"value": 279.39, "unit": "kWh"}
